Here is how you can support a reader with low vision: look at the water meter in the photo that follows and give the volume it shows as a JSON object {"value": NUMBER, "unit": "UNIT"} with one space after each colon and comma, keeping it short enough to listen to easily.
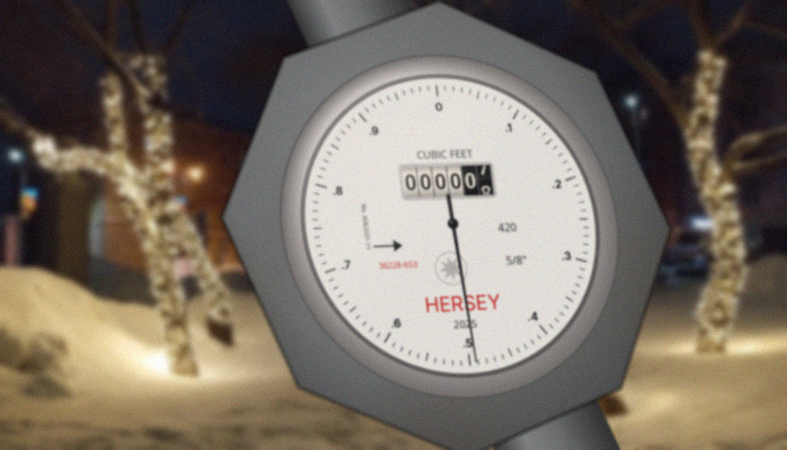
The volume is {"value": 7.49, "unit": "ft³"}
